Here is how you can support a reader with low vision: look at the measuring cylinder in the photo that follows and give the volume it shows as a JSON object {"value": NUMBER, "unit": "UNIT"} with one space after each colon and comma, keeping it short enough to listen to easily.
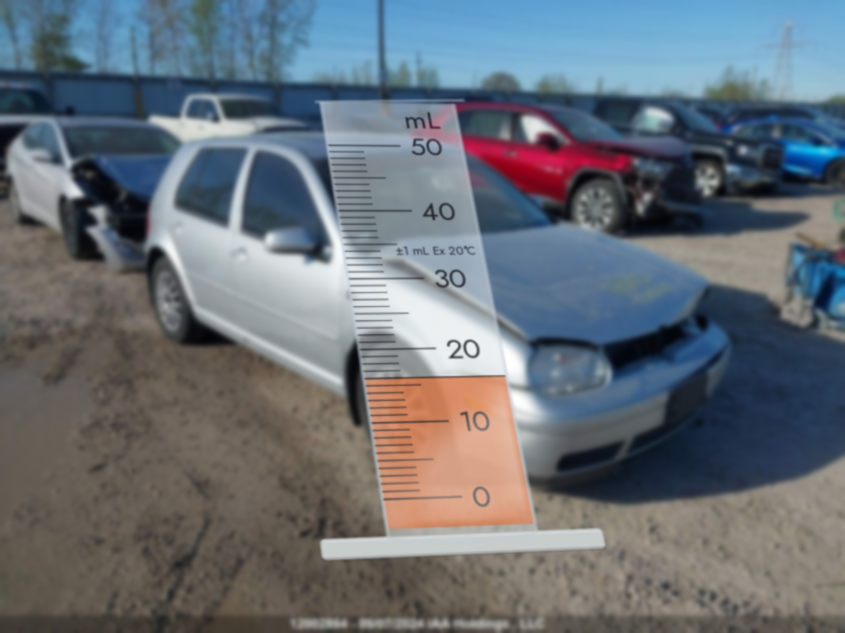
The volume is {"value": 16, "unit": "mL"}
